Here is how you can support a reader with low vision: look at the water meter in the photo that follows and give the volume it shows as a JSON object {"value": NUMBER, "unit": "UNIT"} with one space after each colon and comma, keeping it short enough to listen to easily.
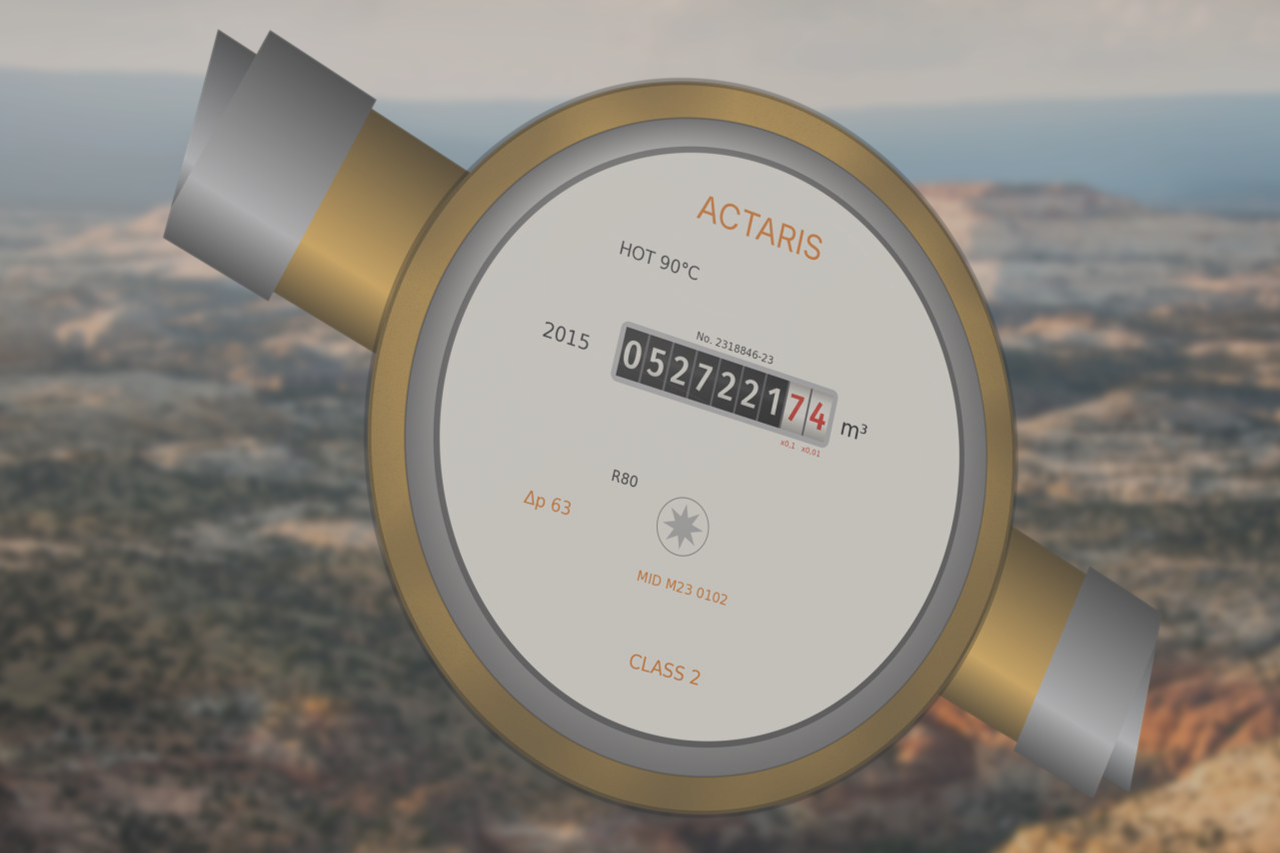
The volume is {"value": 527221.74, "unit": "m³"}
